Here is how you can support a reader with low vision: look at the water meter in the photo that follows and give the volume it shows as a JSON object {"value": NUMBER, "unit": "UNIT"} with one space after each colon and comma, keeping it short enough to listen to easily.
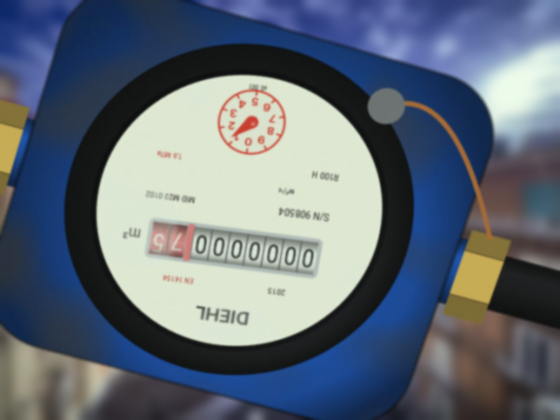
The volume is {"value": 0.751, "unit": "m³"}
